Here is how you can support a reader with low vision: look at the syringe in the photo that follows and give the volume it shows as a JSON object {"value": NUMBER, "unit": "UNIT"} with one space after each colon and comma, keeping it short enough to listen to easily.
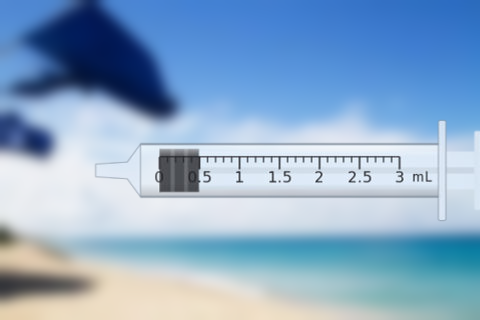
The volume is {"value": 0, "unit": "mL"}
